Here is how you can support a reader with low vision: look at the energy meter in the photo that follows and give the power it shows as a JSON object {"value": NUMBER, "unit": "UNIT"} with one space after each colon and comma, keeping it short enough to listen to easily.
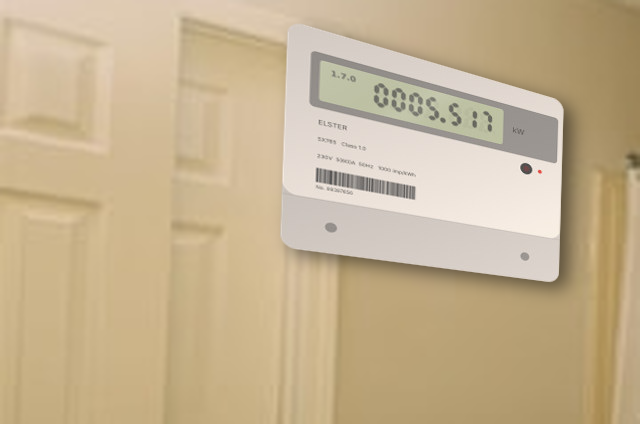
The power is {"value": 5.517, "unit": "kW"}
